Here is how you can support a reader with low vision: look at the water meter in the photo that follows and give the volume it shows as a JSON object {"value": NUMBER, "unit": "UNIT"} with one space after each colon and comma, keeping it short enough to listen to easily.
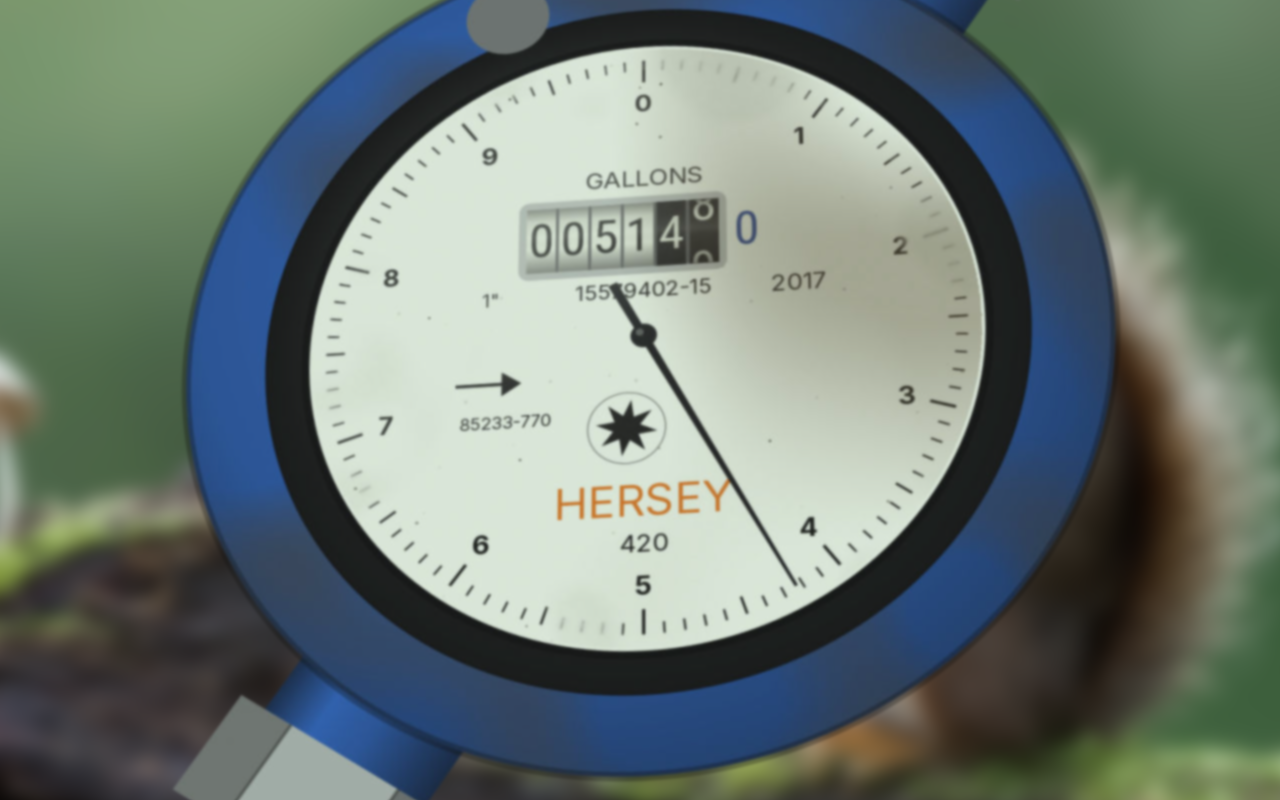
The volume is {"value": 51484.2, "unit": "gal"}
